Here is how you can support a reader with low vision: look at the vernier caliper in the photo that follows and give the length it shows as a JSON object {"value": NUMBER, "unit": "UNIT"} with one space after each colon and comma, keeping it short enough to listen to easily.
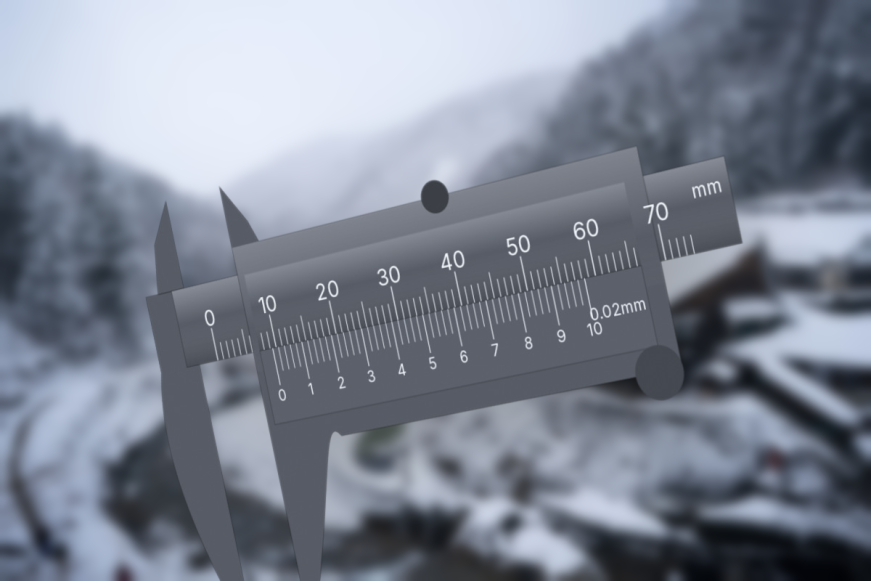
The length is {"value": 9.4, "unit": "mm"}
